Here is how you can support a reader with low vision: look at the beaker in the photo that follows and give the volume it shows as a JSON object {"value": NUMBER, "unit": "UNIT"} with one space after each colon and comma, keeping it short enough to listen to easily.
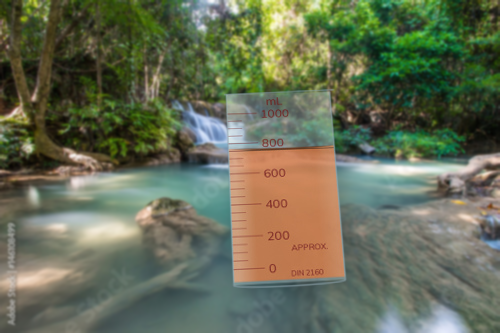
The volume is {"value": 750, "unit": "mL"}
